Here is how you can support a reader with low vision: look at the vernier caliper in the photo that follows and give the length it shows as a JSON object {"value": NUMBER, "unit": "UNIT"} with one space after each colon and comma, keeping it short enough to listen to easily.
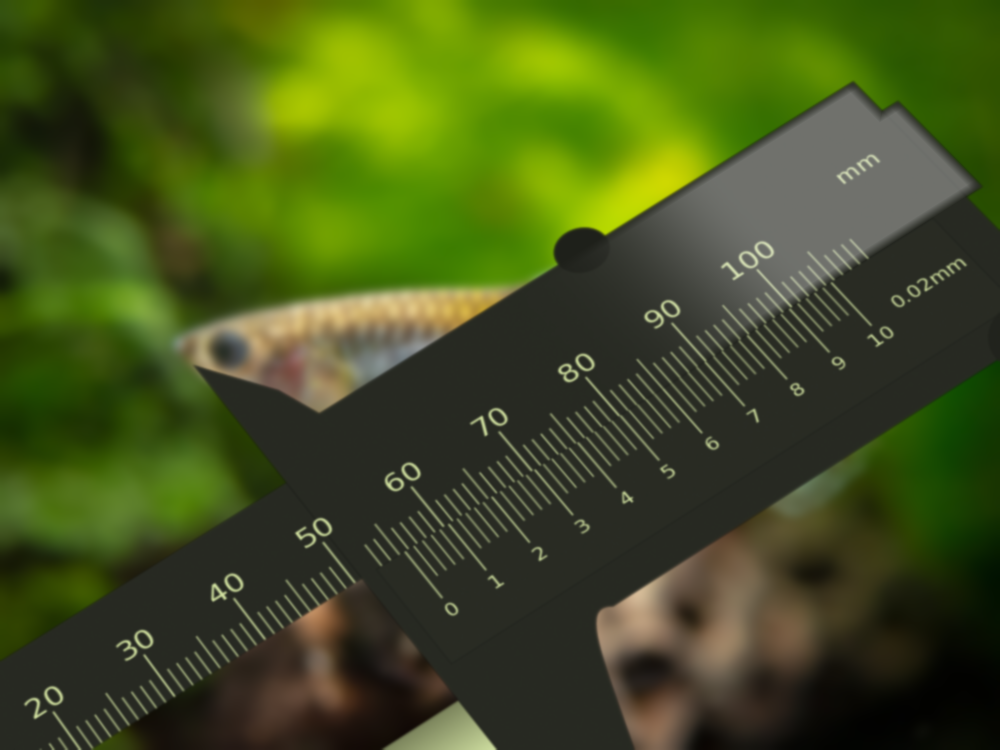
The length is {"value": 55.6, "unit": "mm"}
